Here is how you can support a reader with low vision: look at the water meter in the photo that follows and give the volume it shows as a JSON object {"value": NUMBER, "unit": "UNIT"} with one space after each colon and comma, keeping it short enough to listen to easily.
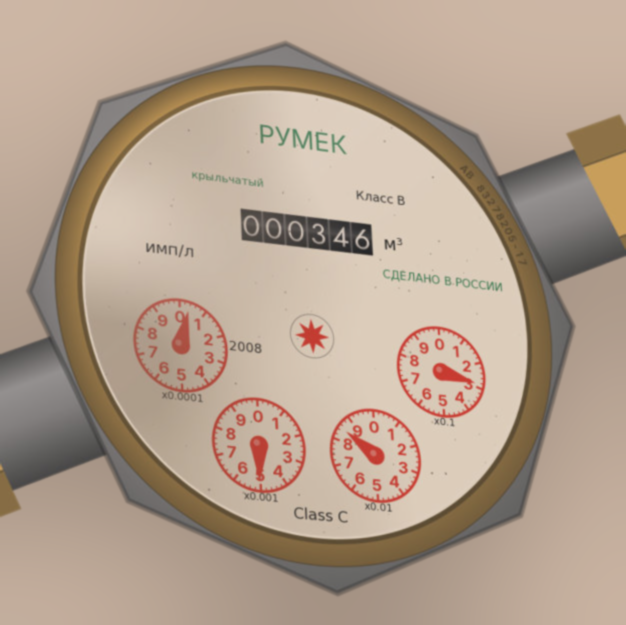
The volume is {"value": 346.2850, "unit": "m³"}
